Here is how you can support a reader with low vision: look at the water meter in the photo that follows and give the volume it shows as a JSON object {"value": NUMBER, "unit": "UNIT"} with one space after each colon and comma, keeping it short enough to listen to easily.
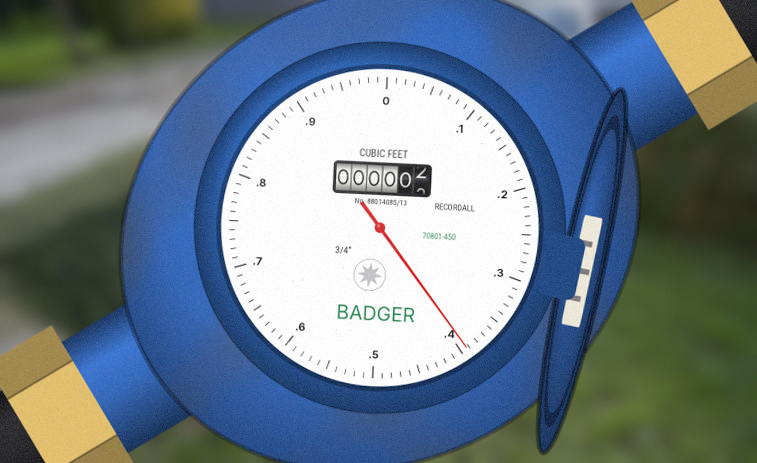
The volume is {"value": 2.39, "unit": "ft³"}
